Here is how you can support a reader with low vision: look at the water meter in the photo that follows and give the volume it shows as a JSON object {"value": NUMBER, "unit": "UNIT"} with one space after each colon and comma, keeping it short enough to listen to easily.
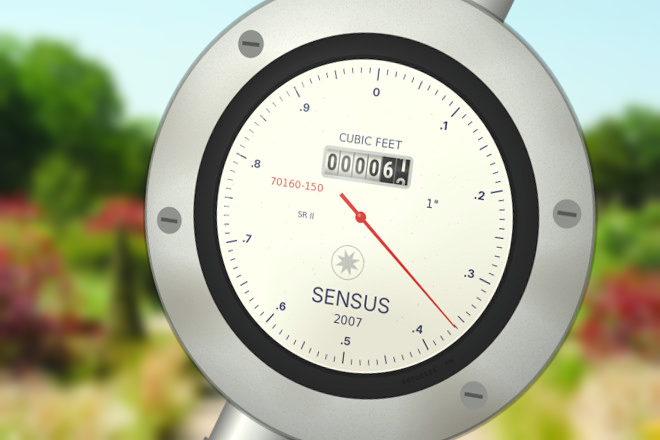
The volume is {"value": 61.36, "unit": "ft³"}
